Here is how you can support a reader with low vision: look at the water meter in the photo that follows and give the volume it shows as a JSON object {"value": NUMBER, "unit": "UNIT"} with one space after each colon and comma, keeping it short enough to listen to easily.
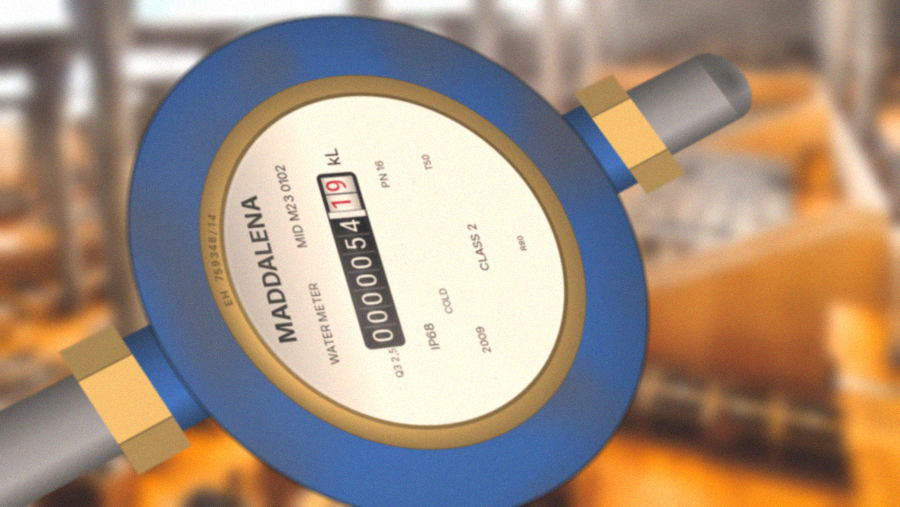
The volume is {"value": 54.19, "unit": "kL"}
